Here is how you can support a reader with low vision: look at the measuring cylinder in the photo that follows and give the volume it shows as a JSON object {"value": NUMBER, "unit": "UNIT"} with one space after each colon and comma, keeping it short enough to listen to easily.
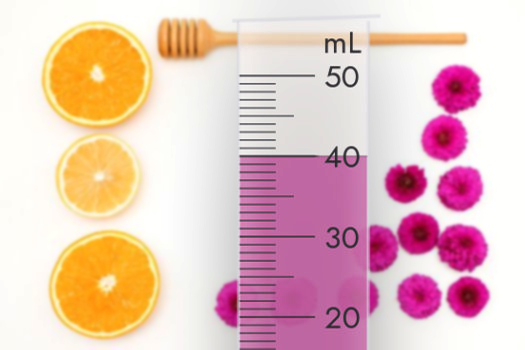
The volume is {"value": 40, "unit": "mL"}
